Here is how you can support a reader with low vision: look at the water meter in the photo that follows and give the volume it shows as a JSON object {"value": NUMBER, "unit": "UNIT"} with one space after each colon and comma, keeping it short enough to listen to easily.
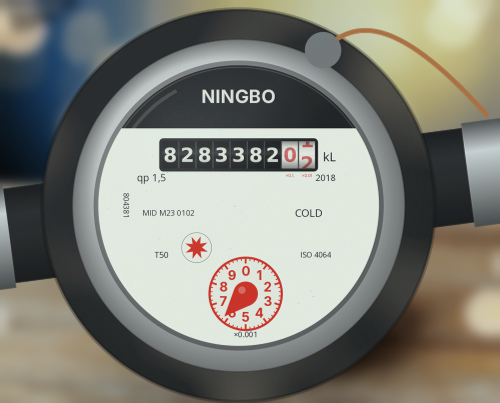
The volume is {"value": 8283382.016, "unit": "kL"}
